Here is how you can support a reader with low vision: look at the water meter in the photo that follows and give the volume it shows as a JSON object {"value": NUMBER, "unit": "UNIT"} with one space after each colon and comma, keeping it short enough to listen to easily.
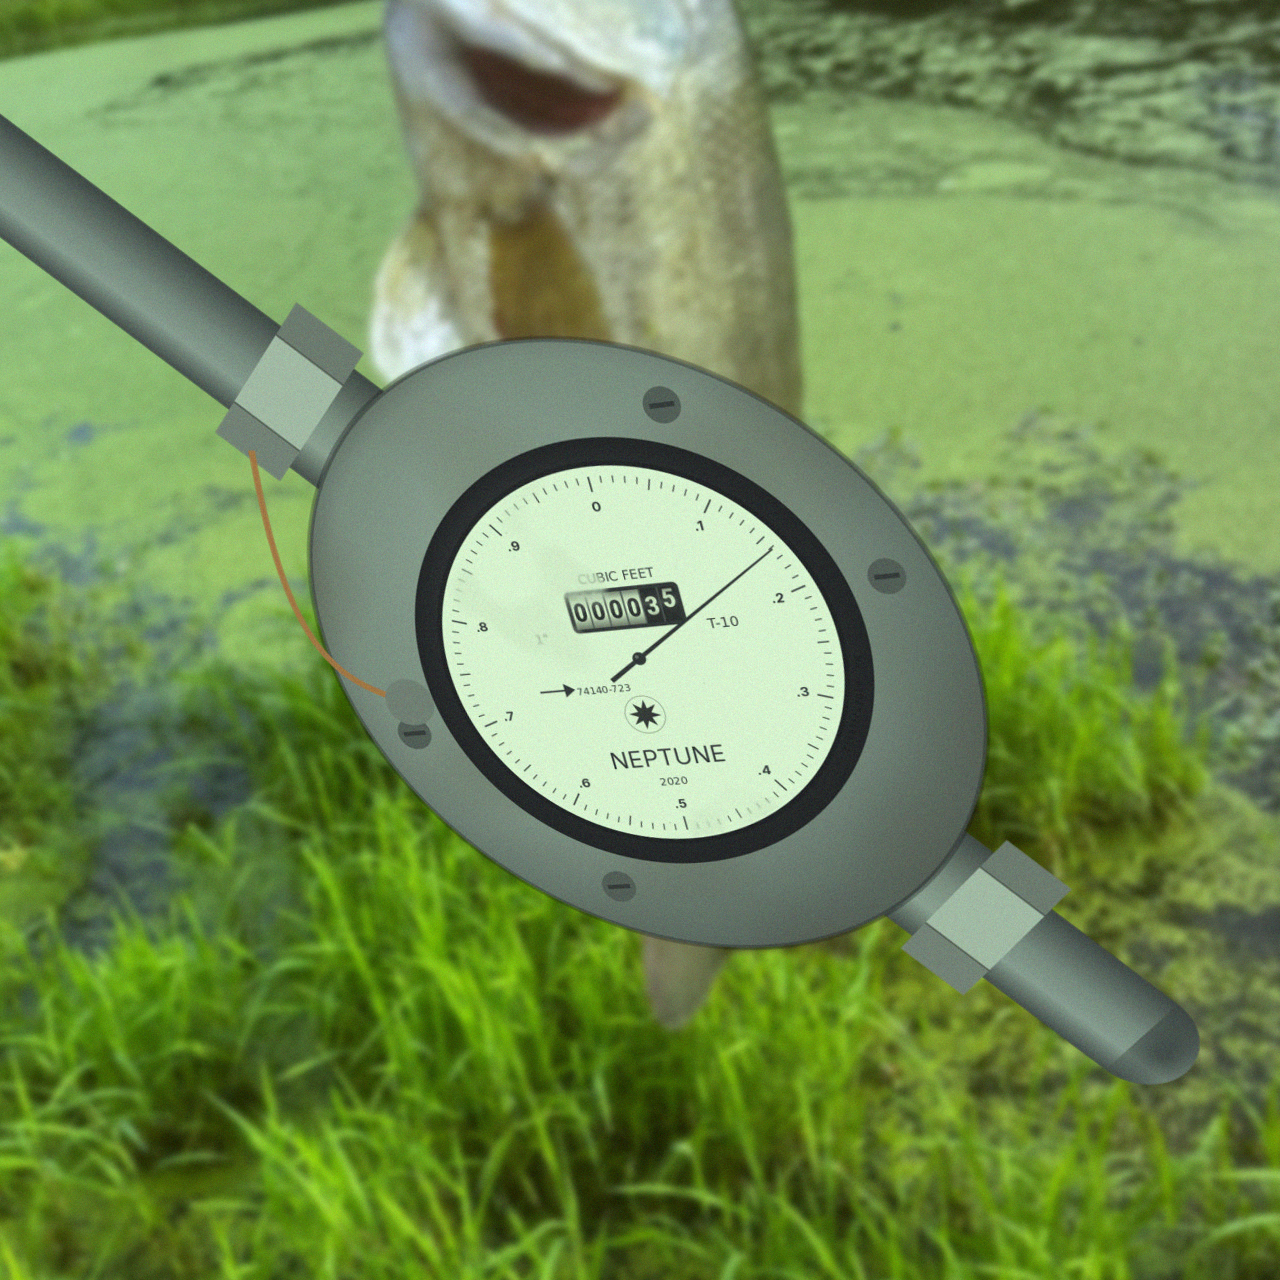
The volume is {"value": 35.16, "unit": "ft³"}
